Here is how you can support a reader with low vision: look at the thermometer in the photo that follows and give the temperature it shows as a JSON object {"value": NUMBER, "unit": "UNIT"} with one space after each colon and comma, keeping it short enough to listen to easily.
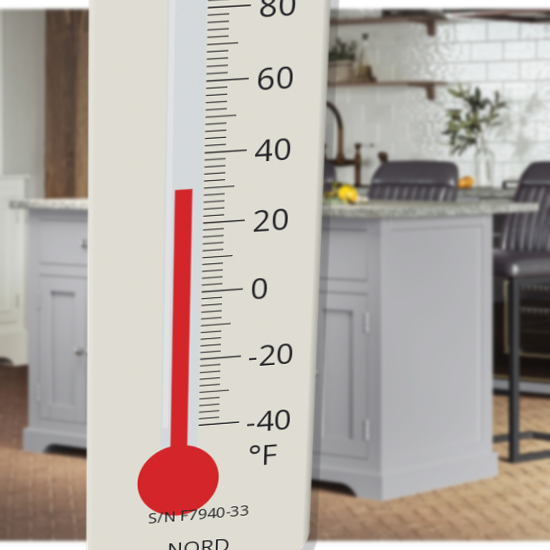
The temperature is {"value": 30, "unit": "°F"}
